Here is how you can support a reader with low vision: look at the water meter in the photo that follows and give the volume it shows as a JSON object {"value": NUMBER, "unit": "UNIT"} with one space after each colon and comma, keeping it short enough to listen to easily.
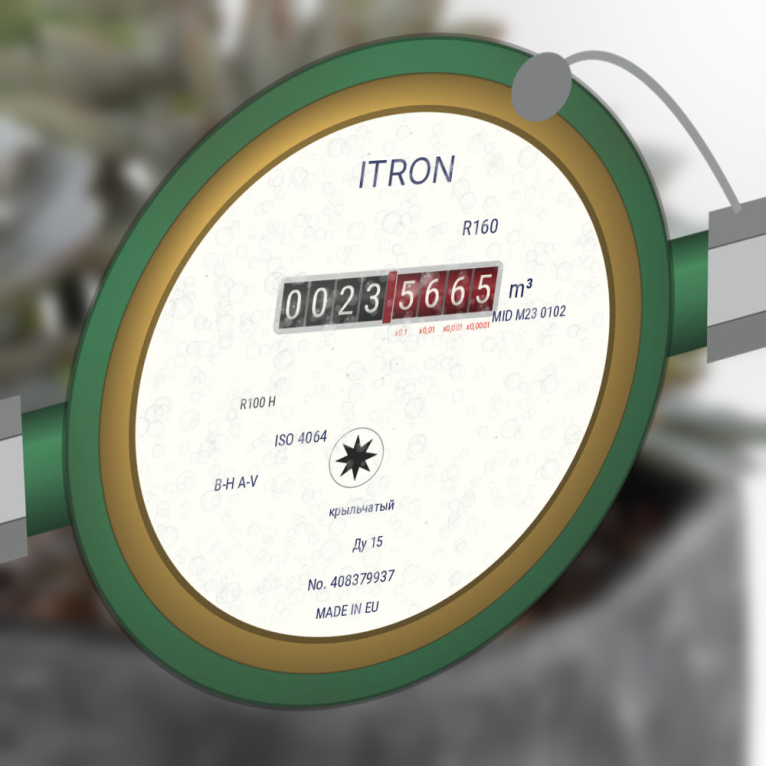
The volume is {"value": 23.5665, "unit": "m³"}
